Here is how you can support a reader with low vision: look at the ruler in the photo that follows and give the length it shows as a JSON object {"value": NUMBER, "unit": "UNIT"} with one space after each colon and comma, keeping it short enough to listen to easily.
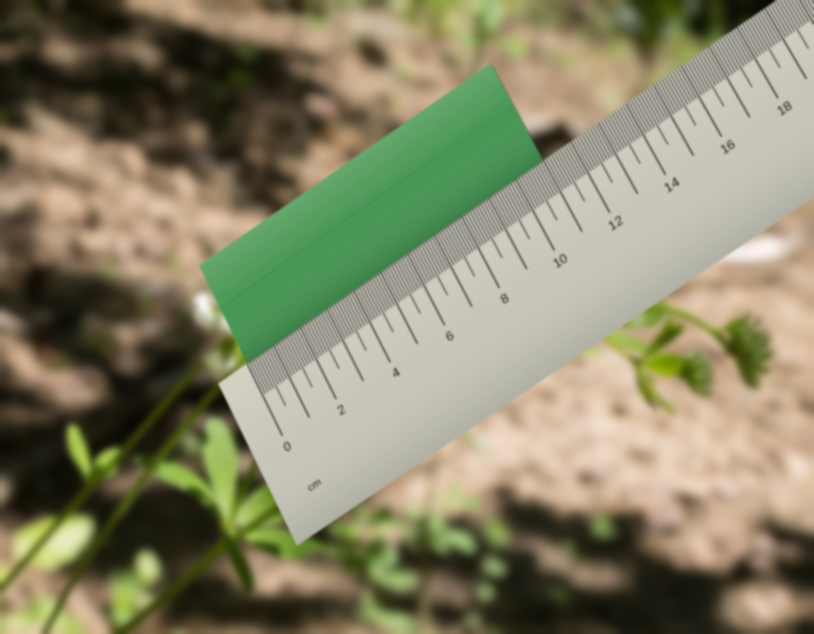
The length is {"value": 11, "unit": "cm"}
